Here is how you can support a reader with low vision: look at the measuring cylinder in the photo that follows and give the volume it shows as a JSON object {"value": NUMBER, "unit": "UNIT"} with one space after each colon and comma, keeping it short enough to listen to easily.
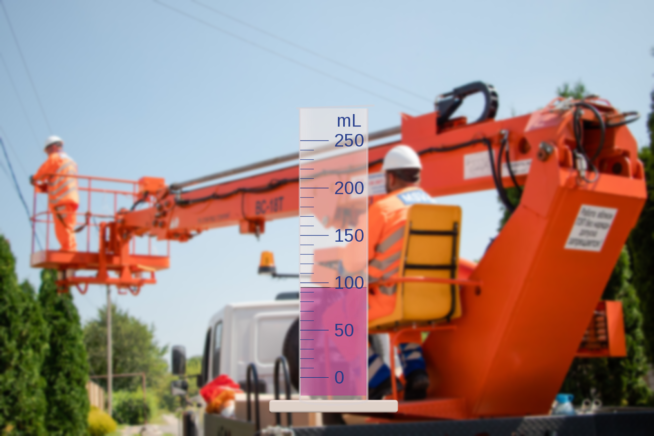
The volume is {"value": 95, "unit": "mL"}
